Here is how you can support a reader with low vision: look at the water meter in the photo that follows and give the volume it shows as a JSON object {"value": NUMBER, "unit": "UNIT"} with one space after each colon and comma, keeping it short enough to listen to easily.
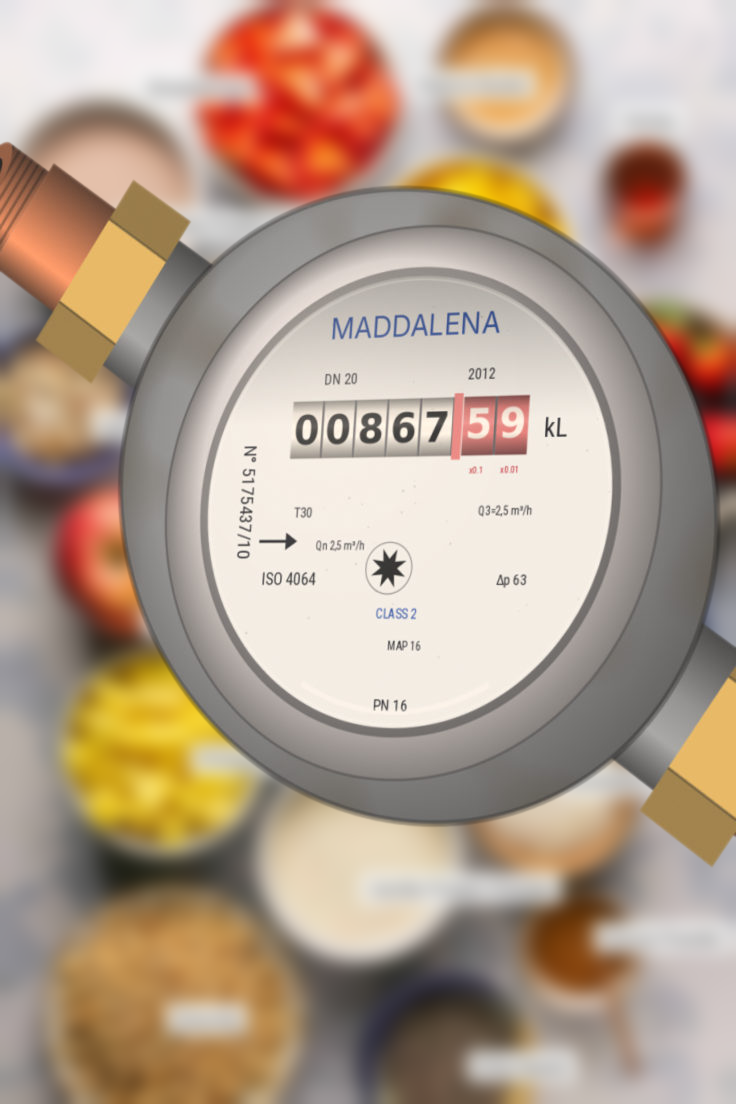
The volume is {"value": 867.59, "unit": "kL"}
